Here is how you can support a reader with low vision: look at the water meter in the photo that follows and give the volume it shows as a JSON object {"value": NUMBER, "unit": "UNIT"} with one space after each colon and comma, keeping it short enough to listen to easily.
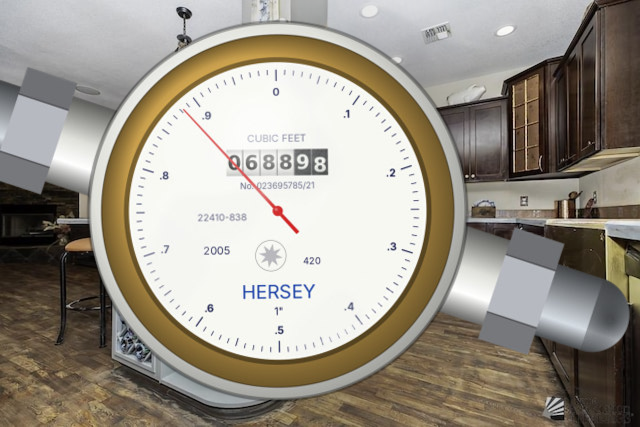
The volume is {"value": 68897.88, "unit": "ft³"}
